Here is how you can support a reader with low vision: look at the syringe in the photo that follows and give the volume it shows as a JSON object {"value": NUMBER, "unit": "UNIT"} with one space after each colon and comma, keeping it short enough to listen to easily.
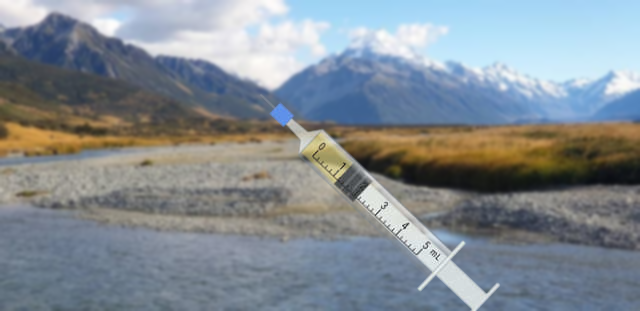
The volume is {"value": 1.2, "unit": "mL"}
